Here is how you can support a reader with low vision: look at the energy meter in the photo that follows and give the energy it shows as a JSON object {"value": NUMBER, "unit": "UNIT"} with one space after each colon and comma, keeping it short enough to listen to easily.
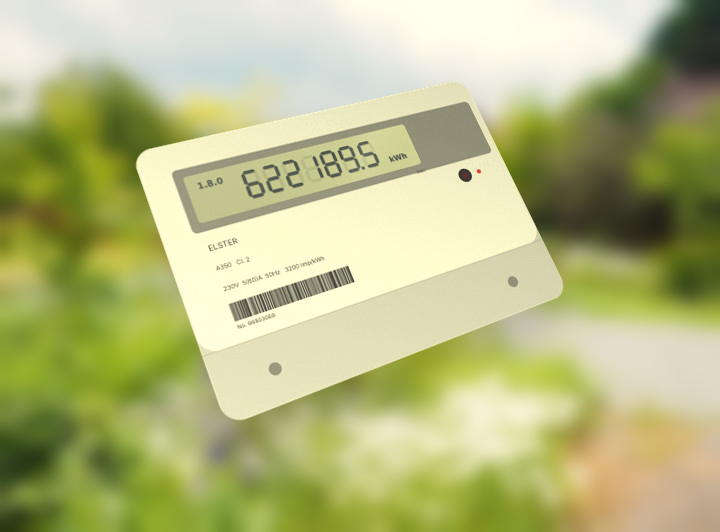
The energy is {"value": 622189.5, "unit": "kWh"}
